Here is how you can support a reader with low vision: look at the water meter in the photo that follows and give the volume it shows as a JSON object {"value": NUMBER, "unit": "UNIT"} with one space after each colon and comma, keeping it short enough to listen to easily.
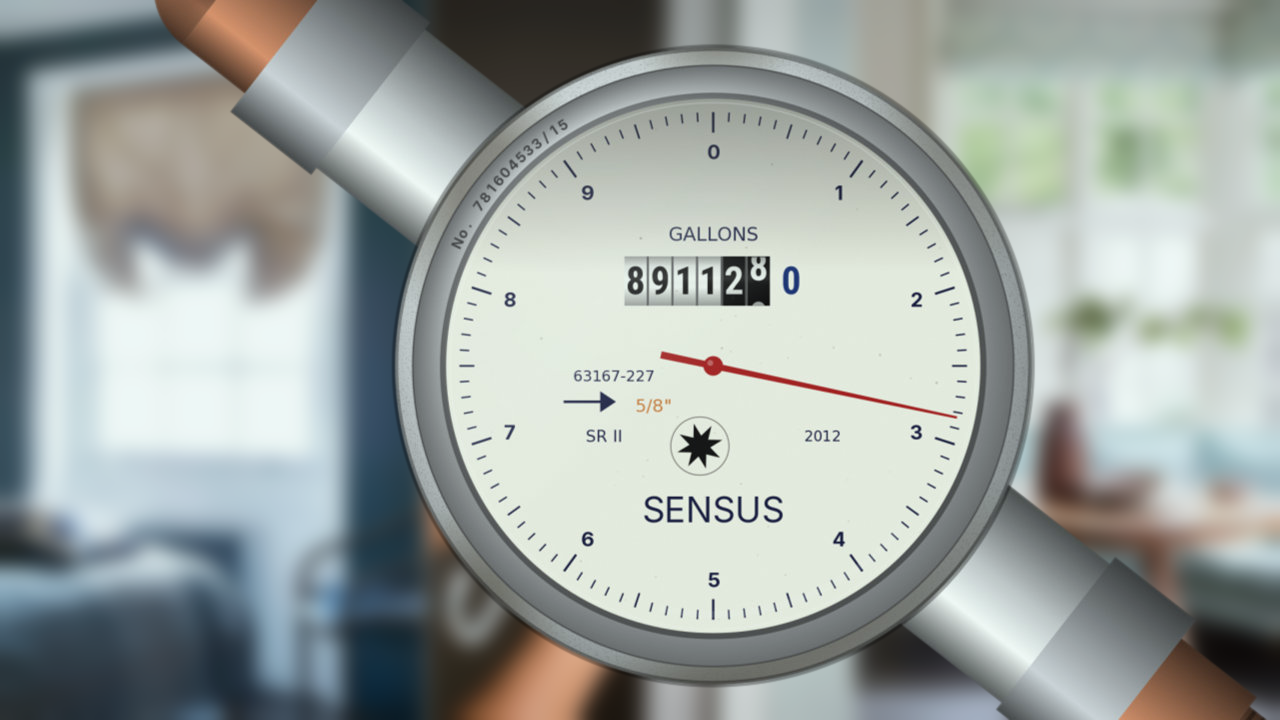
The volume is {"value": 8911282.8, "unit": "gal"}
